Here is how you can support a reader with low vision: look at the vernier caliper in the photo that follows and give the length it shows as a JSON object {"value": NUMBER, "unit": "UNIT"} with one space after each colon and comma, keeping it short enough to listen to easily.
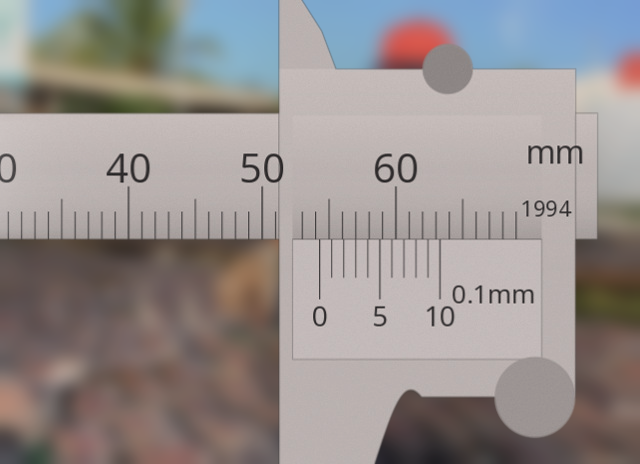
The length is {"value": 54.3, "unit": "mm"}
